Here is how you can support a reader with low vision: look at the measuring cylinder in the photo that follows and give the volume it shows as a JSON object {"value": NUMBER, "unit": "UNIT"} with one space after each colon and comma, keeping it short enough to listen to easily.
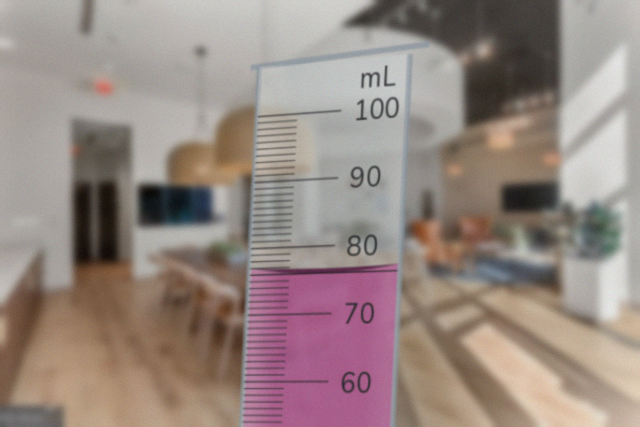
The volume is {"value": 76, "unit": "mL"}
